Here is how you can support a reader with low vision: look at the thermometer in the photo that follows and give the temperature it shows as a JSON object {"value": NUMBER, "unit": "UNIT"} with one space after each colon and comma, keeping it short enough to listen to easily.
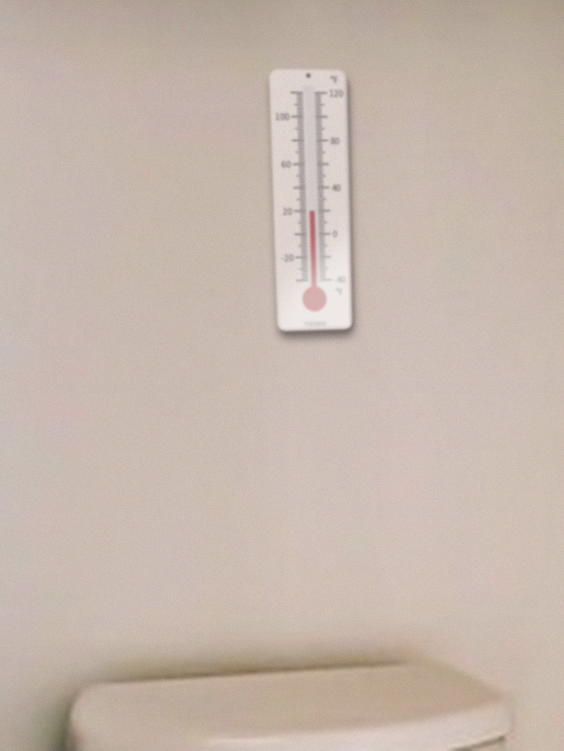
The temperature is {"value": 20, "unit": "°F"}
